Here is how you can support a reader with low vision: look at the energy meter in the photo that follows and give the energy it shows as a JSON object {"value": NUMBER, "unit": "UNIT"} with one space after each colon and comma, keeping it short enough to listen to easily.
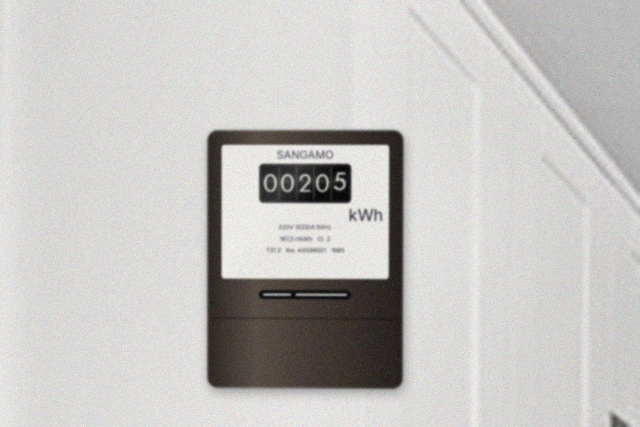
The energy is {"value": 205, "unit": "kWh"}
